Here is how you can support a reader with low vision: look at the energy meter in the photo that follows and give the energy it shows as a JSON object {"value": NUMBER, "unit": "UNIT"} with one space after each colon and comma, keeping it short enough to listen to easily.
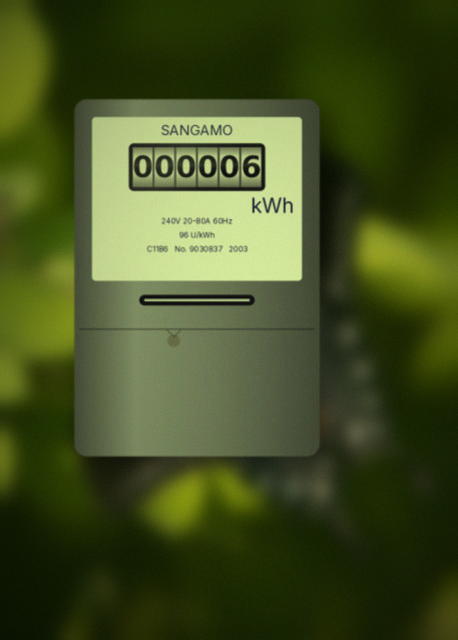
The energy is {"value": 6, "unit": "kWh"}
